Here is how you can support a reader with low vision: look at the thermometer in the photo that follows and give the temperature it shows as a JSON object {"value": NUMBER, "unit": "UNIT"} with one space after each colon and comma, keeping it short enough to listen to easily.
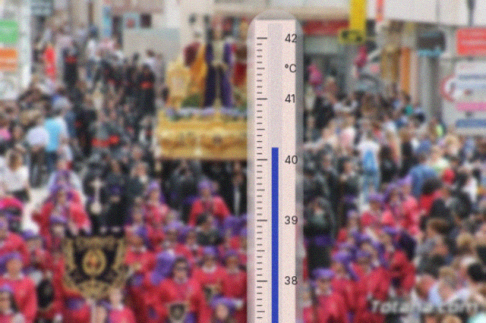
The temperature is {"value": 40.2, "unit": "°C"}
